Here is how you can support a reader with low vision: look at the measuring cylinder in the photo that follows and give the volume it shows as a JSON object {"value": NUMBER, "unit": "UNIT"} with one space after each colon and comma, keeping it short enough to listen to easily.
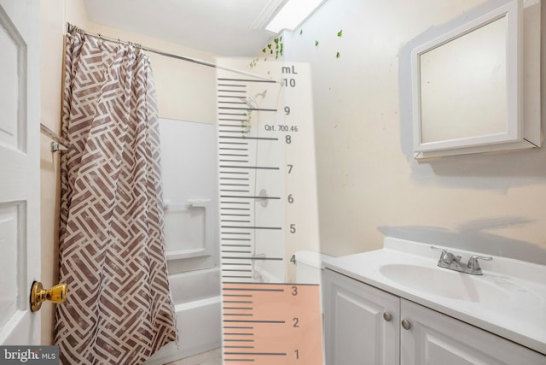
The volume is {"value": 3.2, "unit": "mL"}
